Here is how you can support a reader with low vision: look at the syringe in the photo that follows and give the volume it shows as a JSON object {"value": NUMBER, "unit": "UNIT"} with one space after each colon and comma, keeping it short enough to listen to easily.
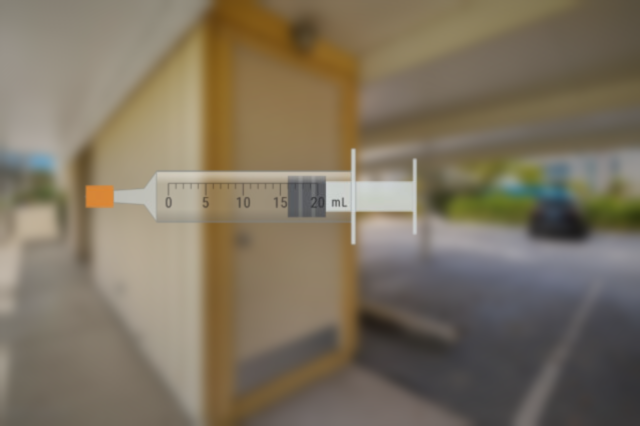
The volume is {"value": 16, "unit": "mL"}
